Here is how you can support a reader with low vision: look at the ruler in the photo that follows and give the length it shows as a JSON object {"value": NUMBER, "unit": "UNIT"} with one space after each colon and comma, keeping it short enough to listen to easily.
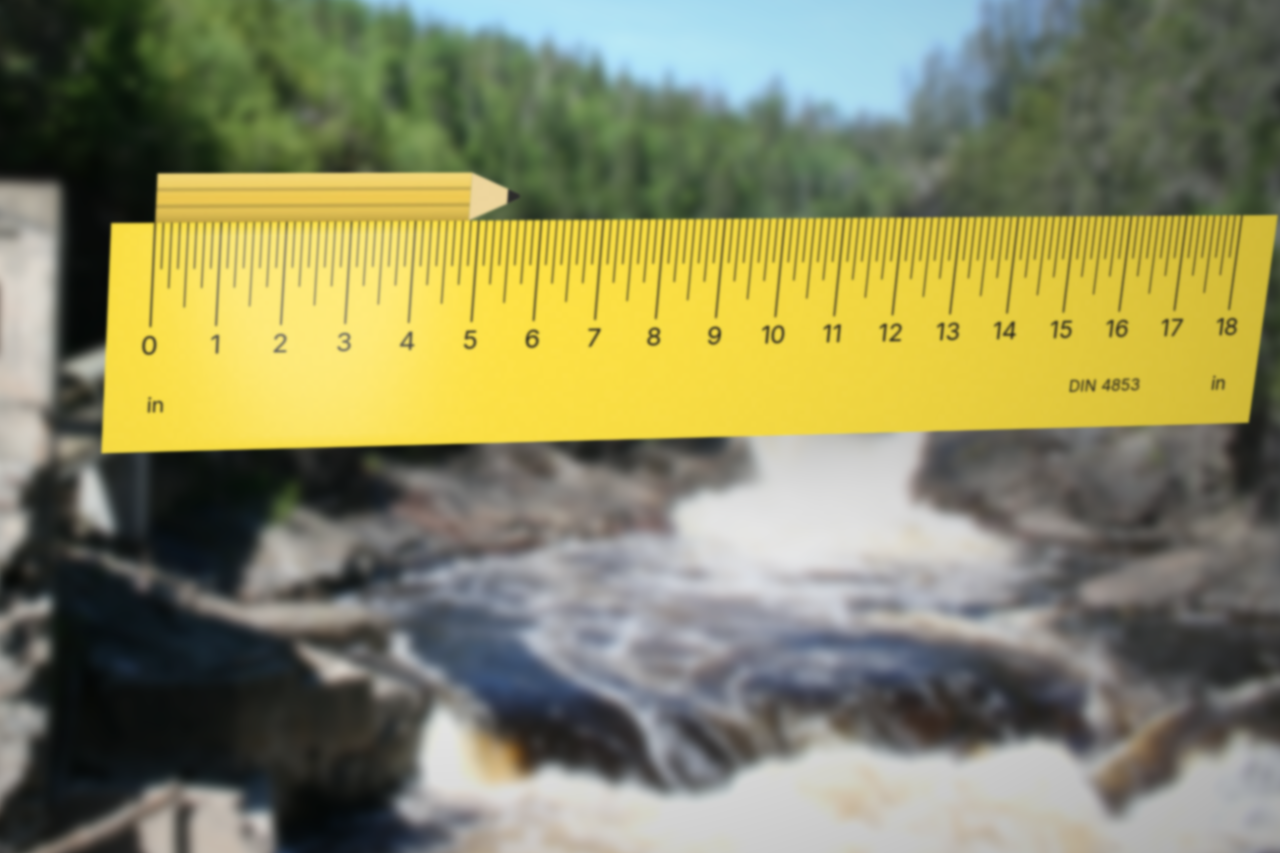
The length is {"value": 5.625, "unit": "in"}
